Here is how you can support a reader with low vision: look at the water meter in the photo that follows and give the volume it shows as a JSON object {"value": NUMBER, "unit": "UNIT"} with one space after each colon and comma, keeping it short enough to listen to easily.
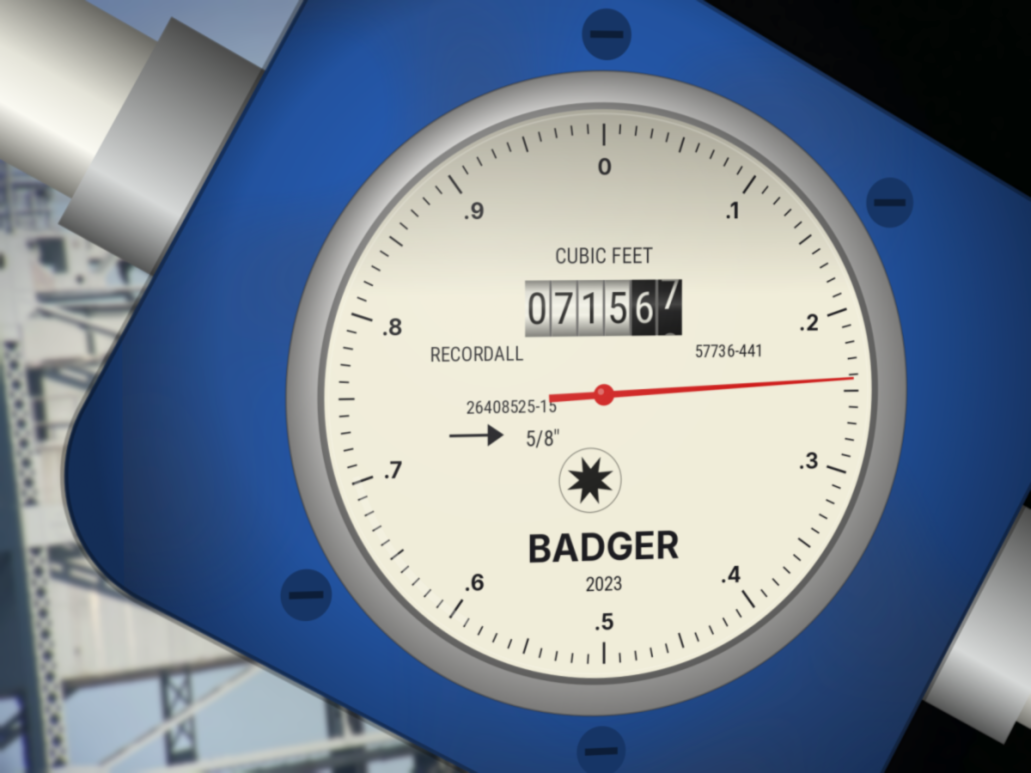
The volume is {"value": 71567.24, "unit": "ft³"}
